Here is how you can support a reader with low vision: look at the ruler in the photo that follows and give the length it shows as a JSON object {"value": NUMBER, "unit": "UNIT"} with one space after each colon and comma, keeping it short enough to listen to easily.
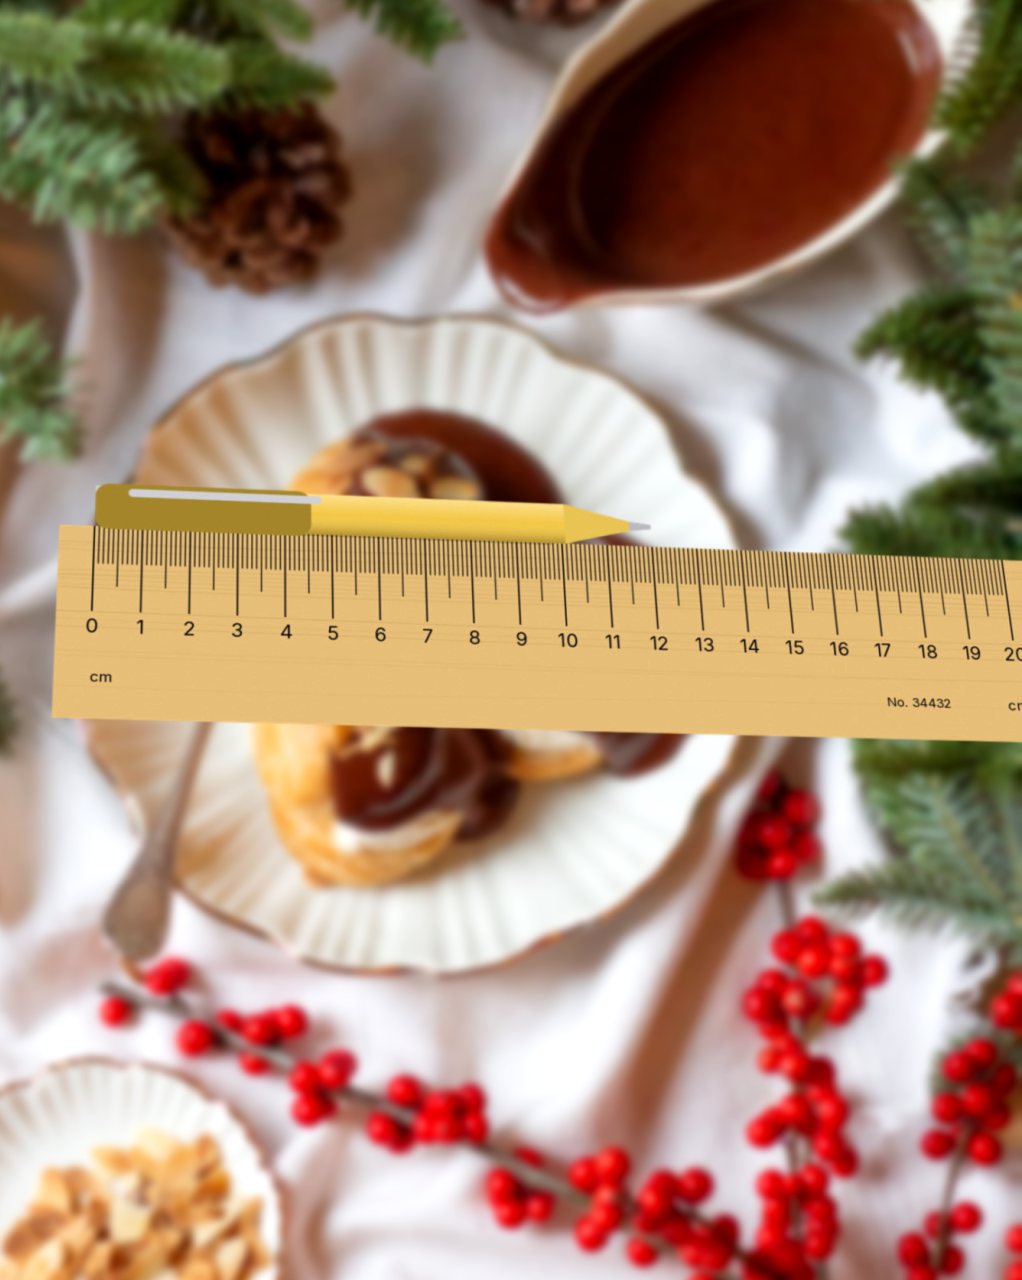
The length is {"value": 12, "unit": "cm"}
